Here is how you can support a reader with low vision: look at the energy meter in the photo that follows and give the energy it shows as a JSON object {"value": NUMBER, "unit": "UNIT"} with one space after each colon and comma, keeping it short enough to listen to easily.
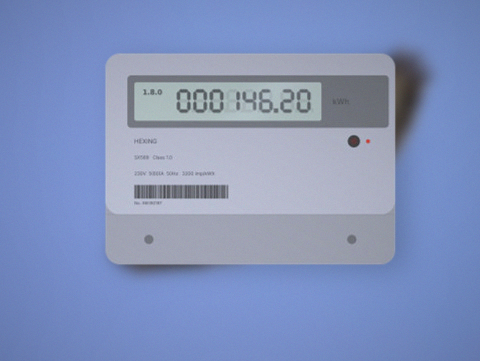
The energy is {"value": 146.20, "unit": "kWh"}
